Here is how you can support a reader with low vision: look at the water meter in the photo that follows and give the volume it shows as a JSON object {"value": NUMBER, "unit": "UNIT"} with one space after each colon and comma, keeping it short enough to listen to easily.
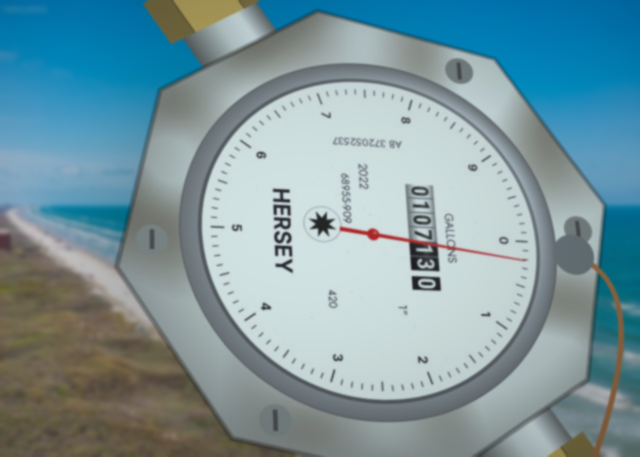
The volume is {"value": 107130.2, "unit": "gal"}
